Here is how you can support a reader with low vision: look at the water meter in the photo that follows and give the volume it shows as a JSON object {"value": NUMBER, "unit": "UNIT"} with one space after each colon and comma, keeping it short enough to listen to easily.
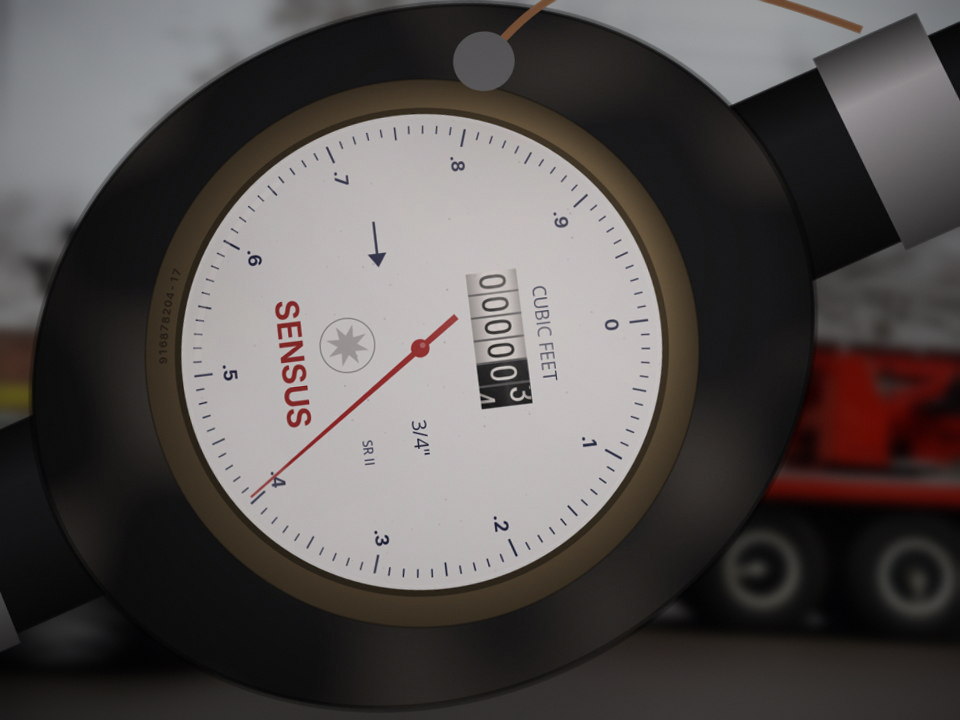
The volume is {"value": 3.40, "unit": "ft³"}
